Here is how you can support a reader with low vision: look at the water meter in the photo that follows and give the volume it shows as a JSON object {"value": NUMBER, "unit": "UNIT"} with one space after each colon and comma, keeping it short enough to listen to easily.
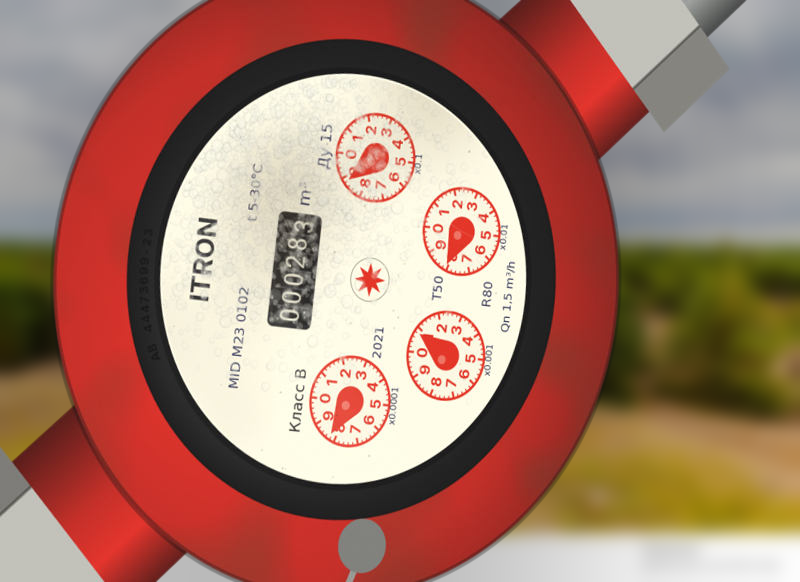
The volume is {"value": 282.8808, "unit": "m³"}
